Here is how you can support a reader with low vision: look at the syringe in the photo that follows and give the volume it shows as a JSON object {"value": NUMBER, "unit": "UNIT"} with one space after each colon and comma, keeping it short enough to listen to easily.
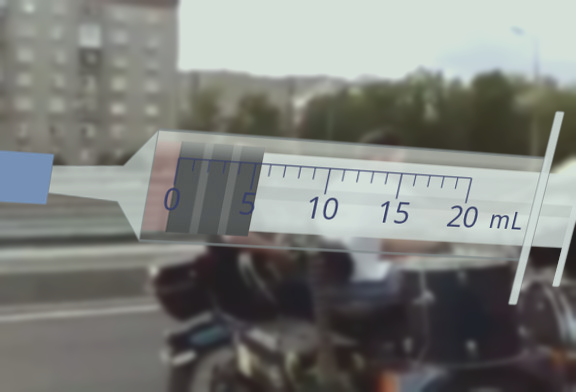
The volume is {"value": 0, "unit": "mL"}
